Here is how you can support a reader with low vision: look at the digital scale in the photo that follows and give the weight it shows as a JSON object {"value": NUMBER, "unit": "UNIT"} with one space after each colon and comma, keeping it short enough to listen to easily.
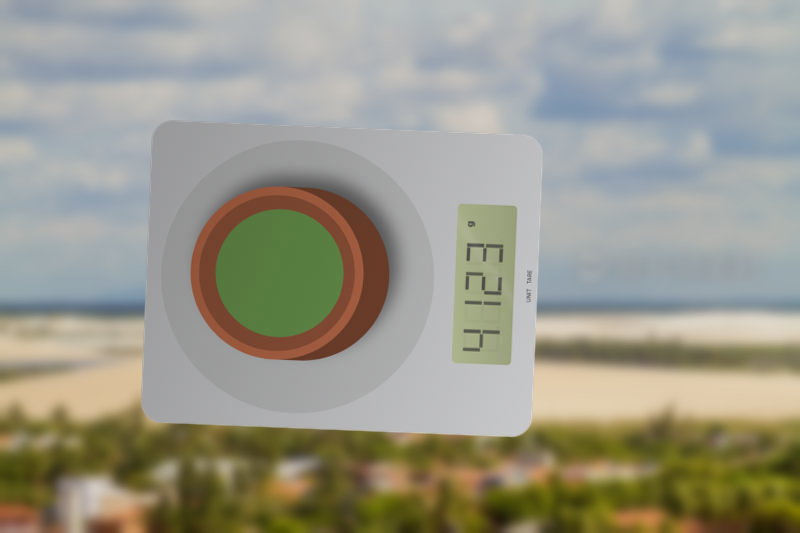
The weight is {"value": 4123, "unit": "g"}
